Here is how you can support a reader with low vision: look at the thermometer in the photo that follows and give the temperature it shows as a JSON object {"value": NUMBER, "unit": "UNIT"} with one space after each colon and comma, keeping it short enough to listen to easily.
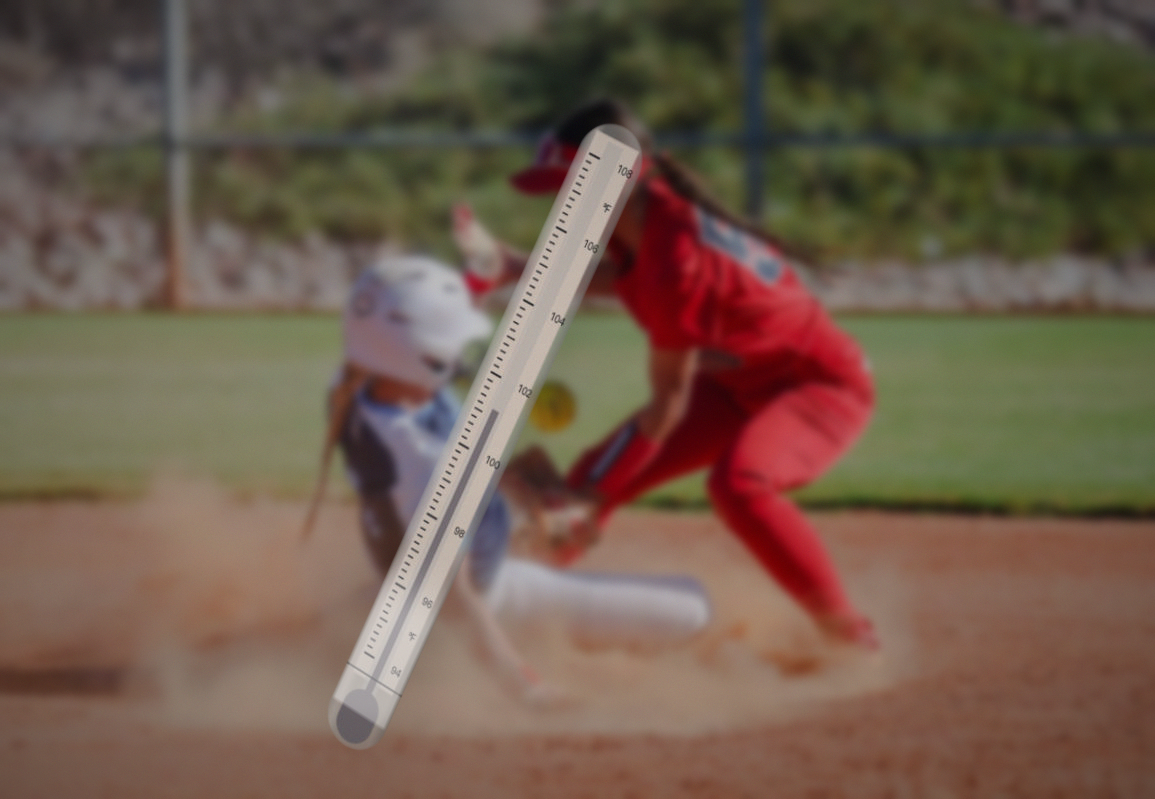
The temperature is {"value": 101.2, "unit": "°F"}
